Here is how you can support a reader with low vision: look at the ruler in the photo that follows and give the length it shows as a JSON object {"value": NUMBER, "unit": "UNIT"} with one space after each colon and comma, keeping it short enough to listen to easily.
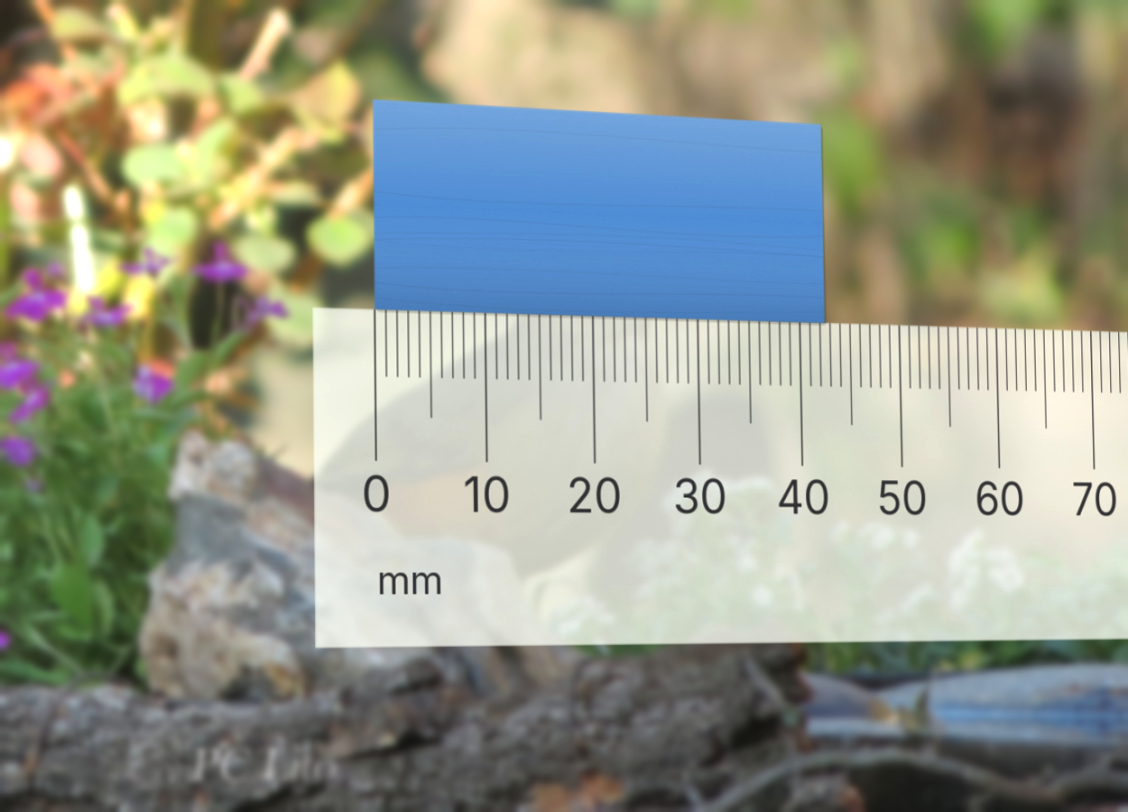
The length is {"value": 42.5, "unit": "mm"}
